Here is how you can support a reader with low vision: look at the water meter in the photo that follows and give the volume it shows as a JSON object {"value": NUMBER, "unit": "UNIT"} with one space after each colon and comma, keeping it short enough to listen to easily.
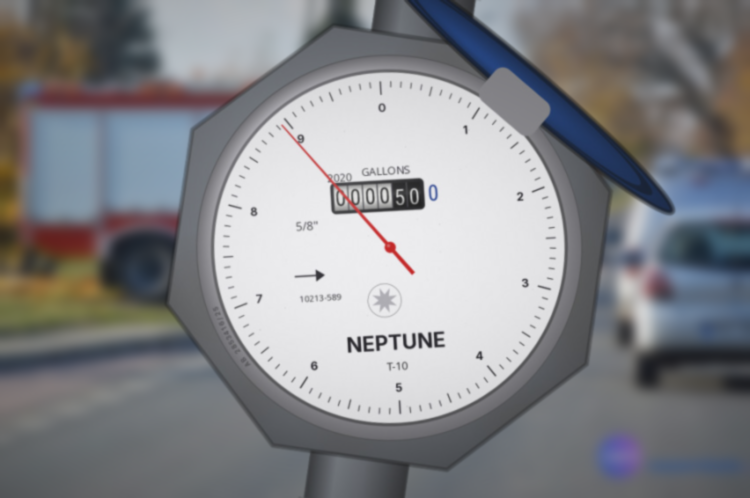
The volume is {"value": 498.9, "unit": "gal"}
